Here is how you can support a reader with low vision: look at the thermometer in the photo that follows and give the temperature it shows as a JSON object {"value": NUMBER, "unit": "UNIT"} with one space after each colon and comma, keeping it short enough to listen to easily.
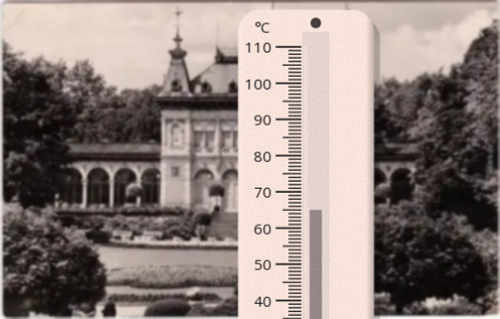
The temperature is {"value": 65, "unit": "°C"}
